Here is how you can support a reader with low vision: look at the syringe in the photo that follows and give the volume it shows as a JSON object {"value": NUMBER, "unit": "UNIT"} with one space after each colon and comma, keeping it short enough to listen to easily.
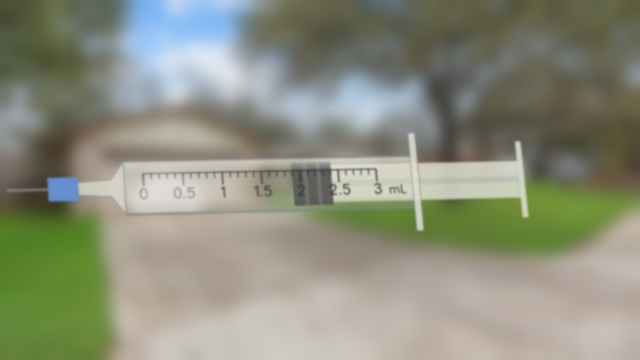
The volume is {"value": 1.9, "unit": "mL"}
